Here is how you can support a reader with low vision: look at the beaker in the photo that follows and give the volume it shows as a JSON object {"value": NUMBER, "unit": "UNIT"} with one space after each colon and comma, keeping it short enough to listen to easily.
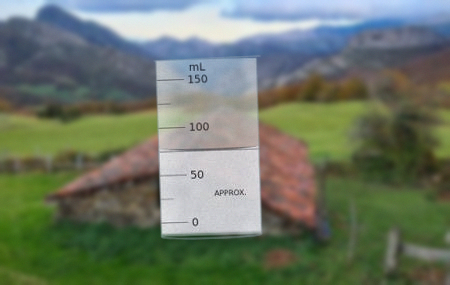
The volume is {"value": 75, "unit": "mL"}
